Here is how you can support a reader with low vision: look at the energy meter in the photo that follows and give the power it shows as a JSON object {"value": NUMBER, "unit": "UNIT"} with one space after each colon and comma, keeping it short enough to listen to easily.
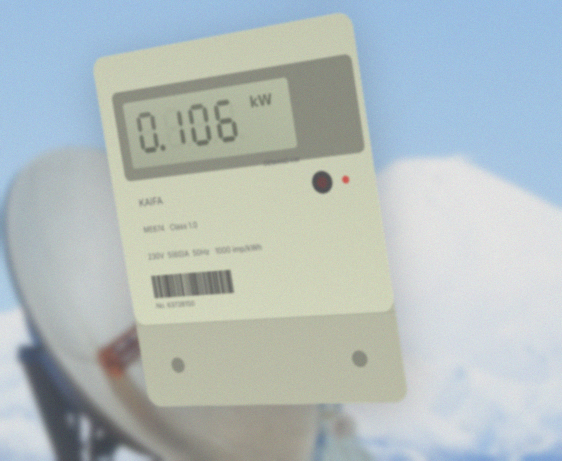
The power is {"value": 0.106, "unit": "kW"}
